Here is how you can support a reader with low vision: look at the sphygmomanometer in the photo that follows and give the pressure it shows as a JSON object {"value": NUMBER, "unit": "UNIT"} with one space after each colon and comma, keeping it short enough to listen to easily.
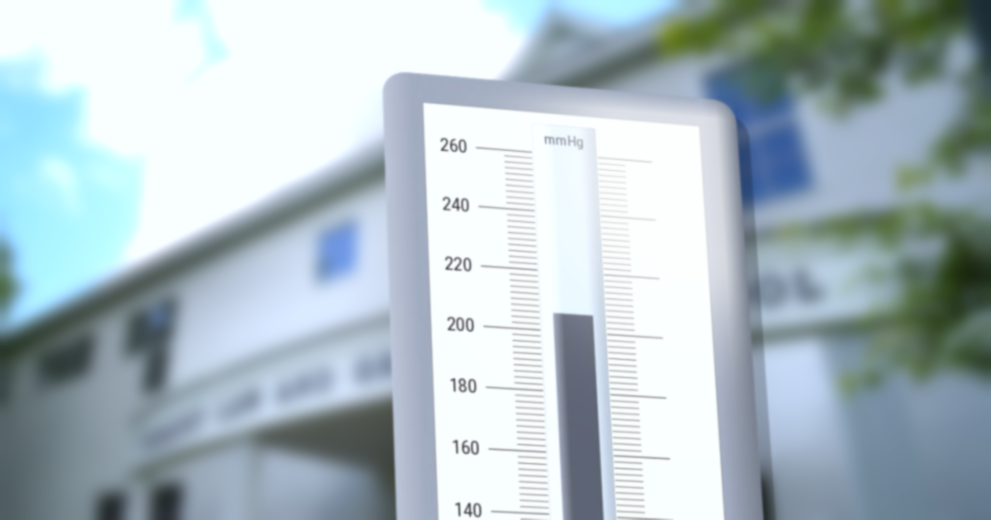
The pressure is {"value": 206, "unit": "mmHg"}
